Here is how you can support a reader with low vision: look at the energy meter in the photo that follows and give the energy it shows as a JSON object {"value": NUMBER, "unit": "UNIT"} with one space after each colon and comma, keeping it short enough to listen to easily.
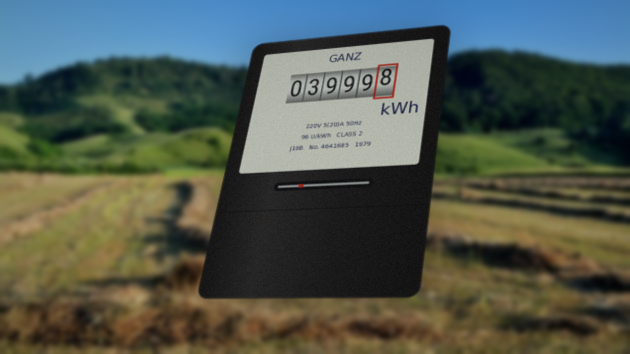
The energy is {"value": 3999.8, "unit": "kWh"}
